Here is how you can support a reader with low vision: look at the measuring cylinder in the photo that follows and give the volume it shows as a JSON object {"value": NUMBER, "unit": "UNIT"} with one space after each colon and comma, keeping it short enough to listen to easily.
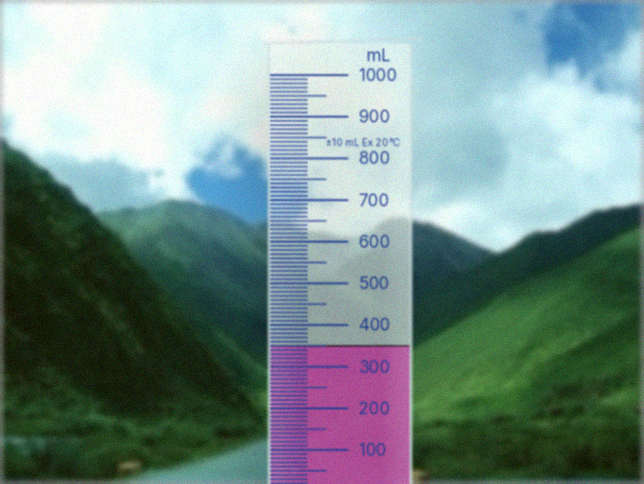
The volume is {"value": 350, "unit": "mL"}
